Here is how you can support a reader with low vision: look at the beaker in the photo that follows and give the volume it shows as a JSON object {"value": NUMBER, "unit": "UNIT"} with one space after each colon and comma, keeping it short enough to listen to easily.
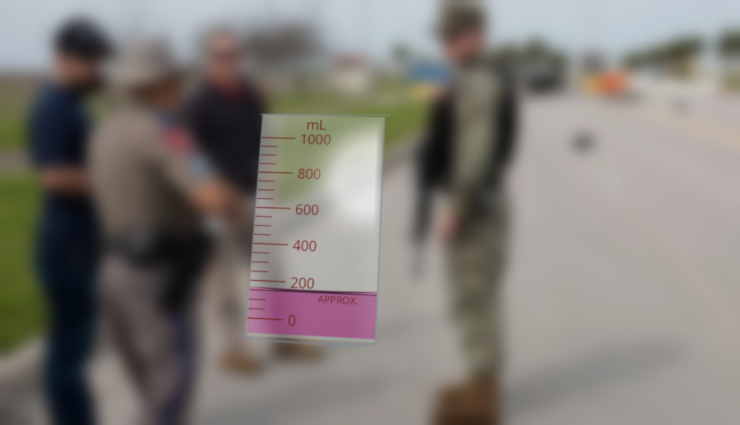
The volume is {"value": 150, "unit": "mL"}
